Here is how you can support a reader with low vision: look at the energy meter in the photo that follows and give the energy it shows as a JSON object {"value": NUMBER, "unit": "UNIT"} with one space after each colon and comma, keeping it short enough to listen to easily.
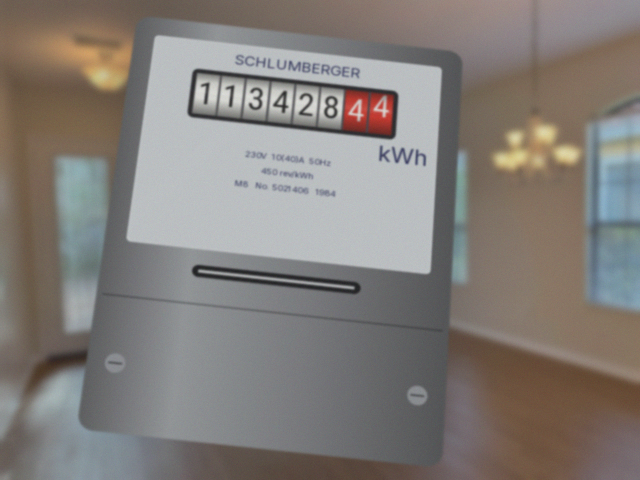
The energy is {"value": 113428.44, "unit": "kWh"}
